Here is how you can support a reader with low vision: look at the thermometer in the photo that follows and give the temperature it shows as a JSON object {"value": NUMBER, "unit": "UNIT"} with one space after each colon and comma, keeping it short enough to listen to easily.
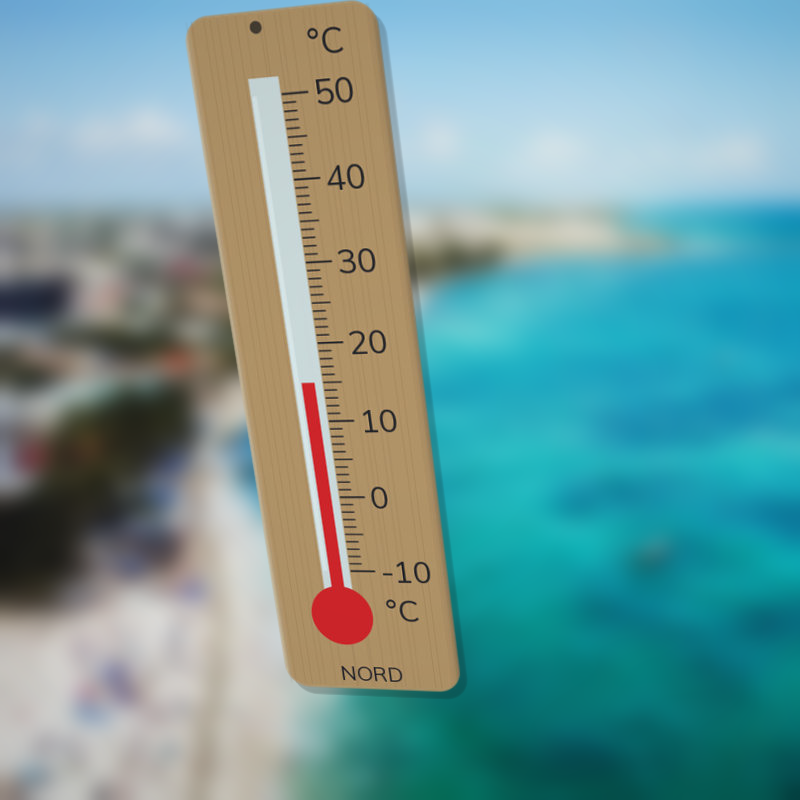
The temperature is {"value": 15, "unit": "°C"}
